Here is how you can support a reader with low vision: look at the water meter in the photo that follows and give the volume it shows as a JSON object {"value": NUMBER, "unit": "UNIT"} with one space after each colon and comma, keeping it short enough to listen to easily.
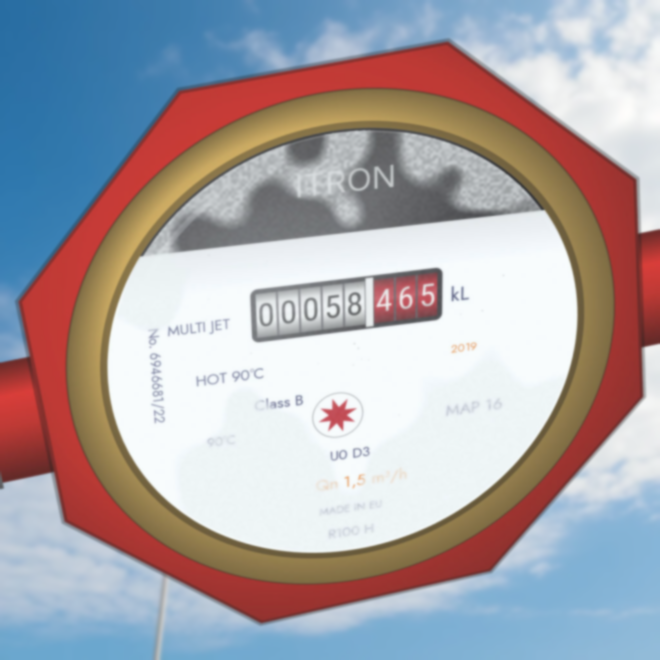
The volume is {"value": 58.465, "unit": "kL"}
